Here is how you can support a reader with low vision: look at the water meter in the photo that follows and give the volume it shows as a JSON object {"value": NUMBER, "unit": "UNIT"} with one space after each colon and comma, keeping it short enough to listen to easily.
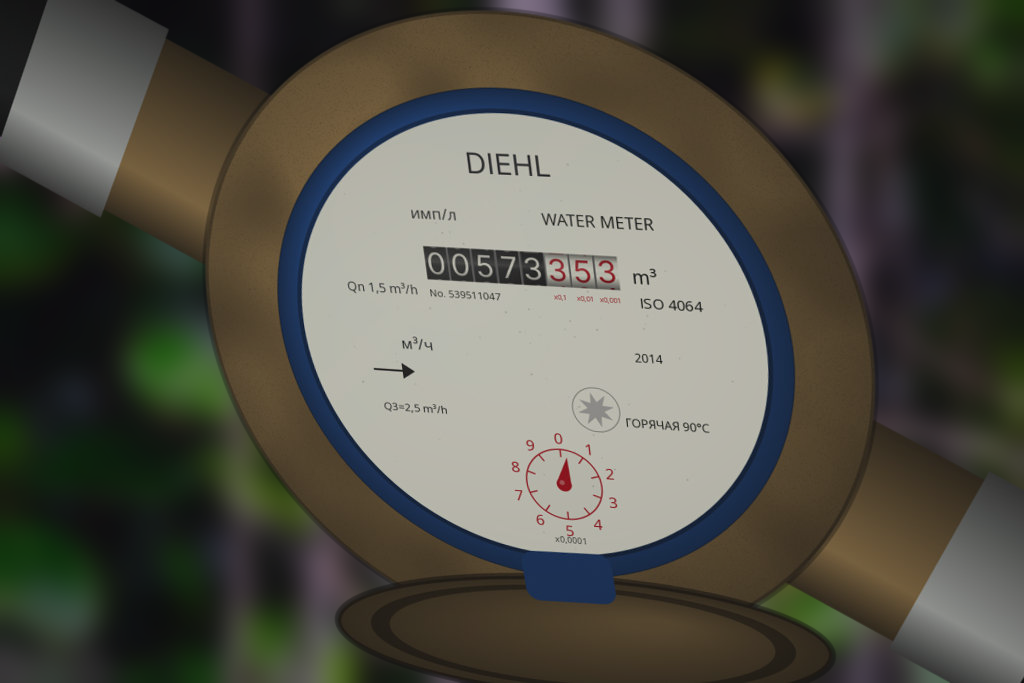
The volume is {"value": 573.3530, "unit": "m³"}
